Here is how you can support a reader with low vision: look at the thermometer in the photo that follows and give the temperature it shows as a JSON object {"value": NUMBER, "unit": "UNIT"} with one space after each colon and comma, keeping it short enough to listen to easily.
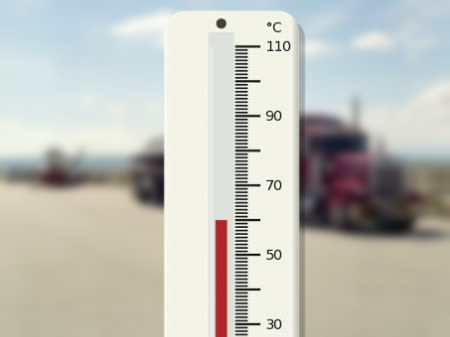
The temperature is {"value": 60, "unit": "°C"}
